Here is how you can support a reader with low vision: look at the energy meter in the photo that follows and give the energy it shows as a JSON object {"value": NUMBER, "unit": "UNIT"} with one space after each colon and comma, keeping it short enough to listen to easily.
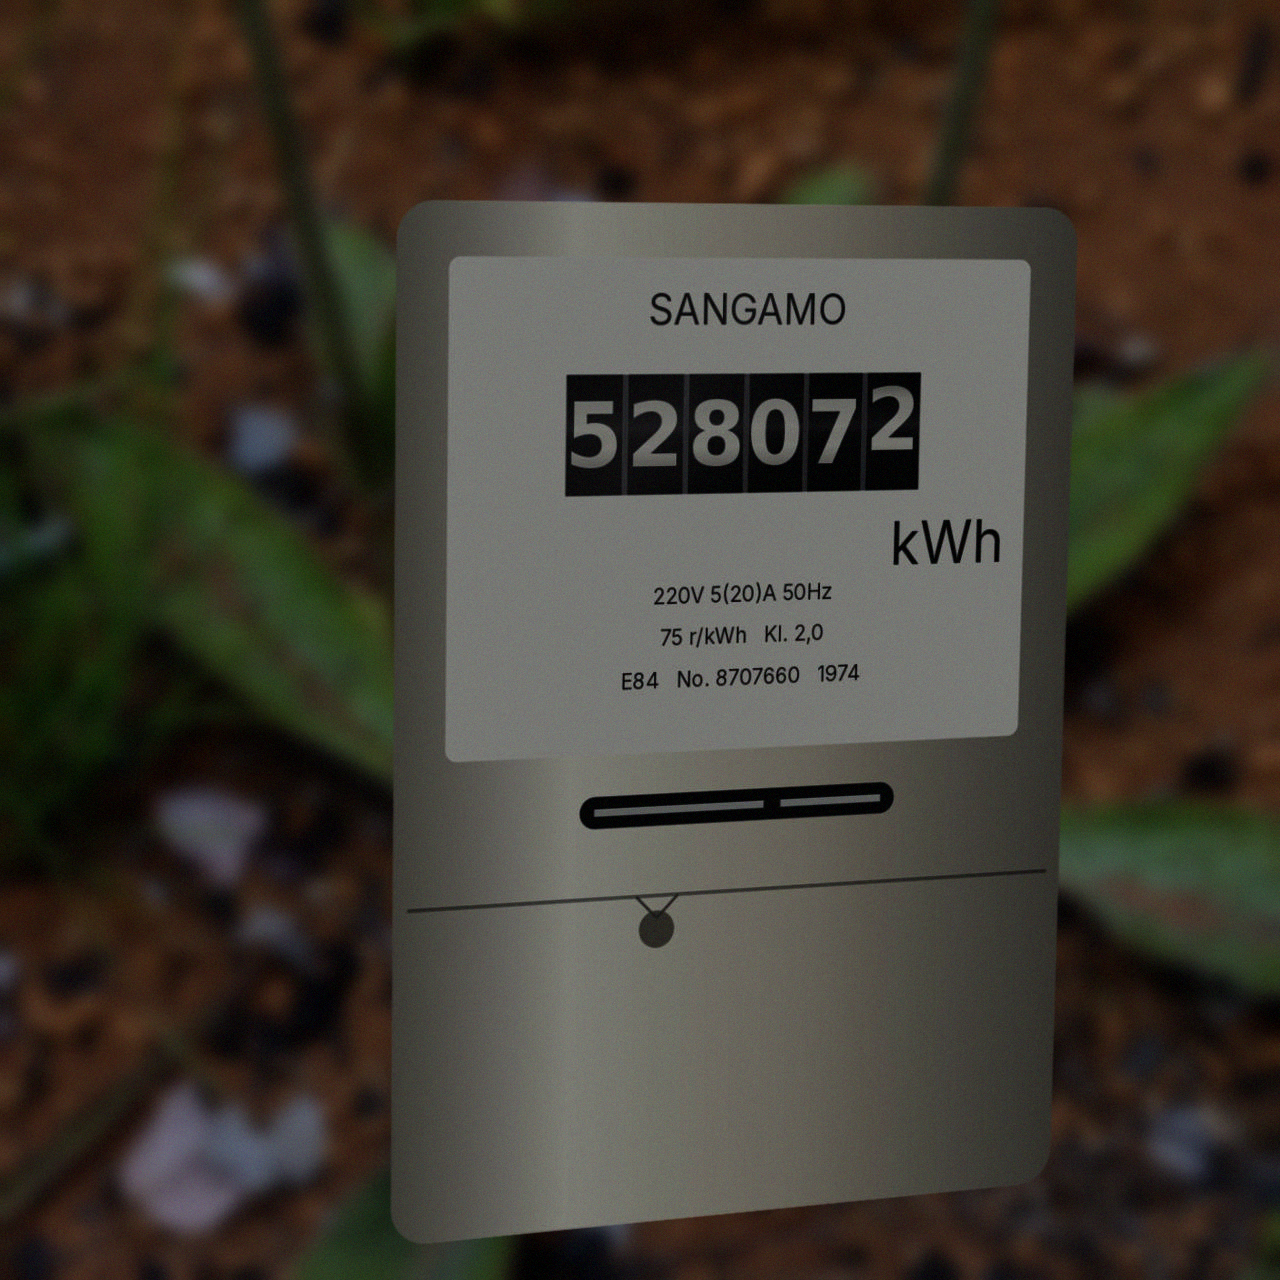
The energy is {"value": 528072, "unit": "kWh"}
